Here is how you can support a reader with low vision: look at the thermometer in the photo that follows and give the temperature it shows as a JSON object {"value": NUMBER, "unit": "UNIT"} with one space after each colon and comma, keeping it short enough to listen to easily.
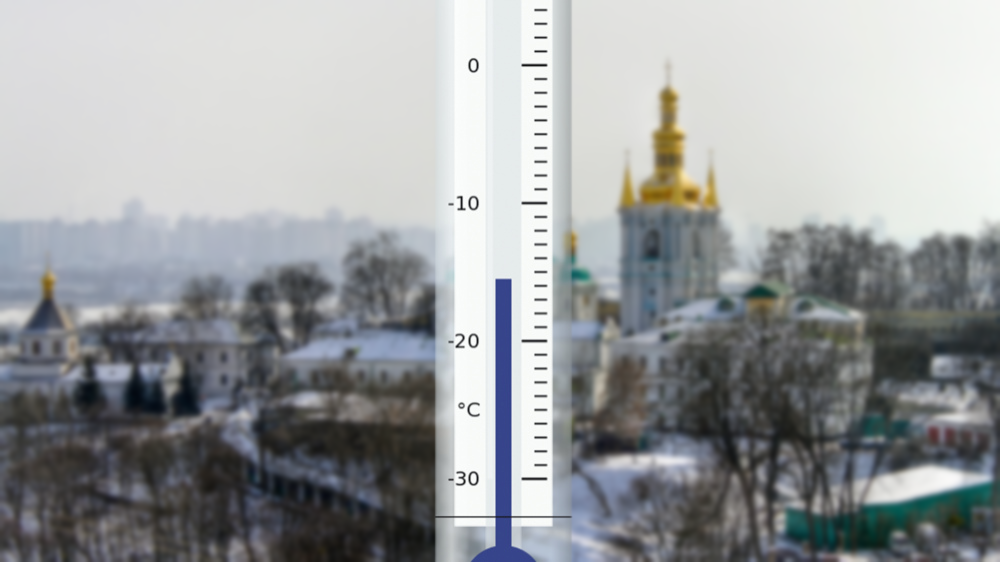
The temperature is {"value": -15.5, "unit": "°C"}
